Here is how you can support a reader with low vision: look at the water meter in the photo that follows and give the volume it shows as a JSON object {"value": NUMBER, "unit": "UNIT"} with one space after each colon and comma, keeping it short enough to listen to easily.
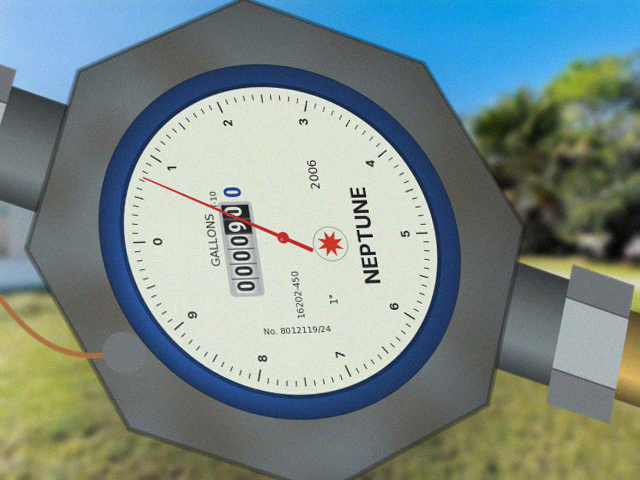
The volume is {"value": 900.7, "unit": "gal"}
